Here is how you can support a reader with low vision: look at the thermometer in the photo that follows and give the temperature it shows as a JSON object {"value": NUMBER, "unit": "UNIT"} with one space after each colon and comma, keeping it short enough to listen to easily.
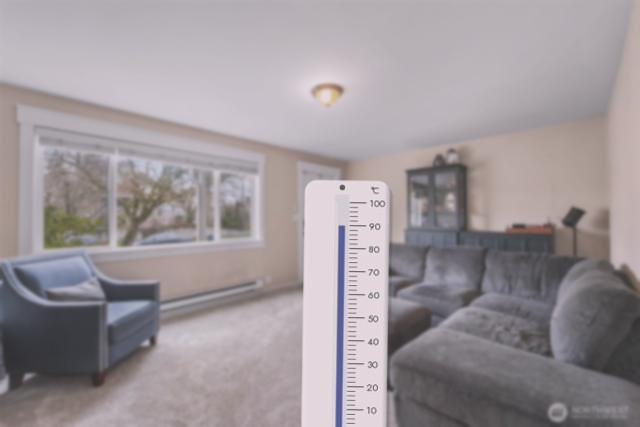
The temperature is {"value": 90, "unit": "°C"}
